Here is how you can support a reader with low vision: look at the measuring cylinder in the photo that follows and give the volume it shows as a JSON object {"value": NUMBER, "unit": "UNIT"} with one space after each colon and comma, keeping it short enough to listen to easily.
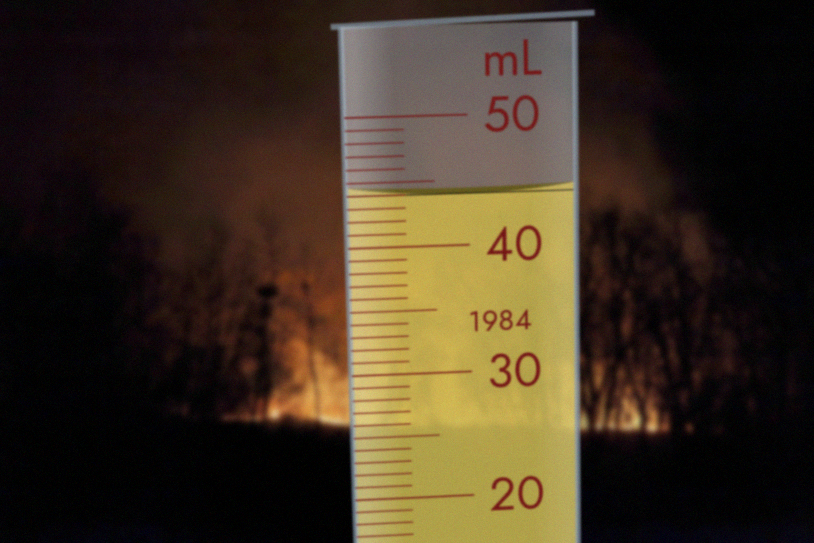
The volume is {"value": 44, "unit": "mL"}
